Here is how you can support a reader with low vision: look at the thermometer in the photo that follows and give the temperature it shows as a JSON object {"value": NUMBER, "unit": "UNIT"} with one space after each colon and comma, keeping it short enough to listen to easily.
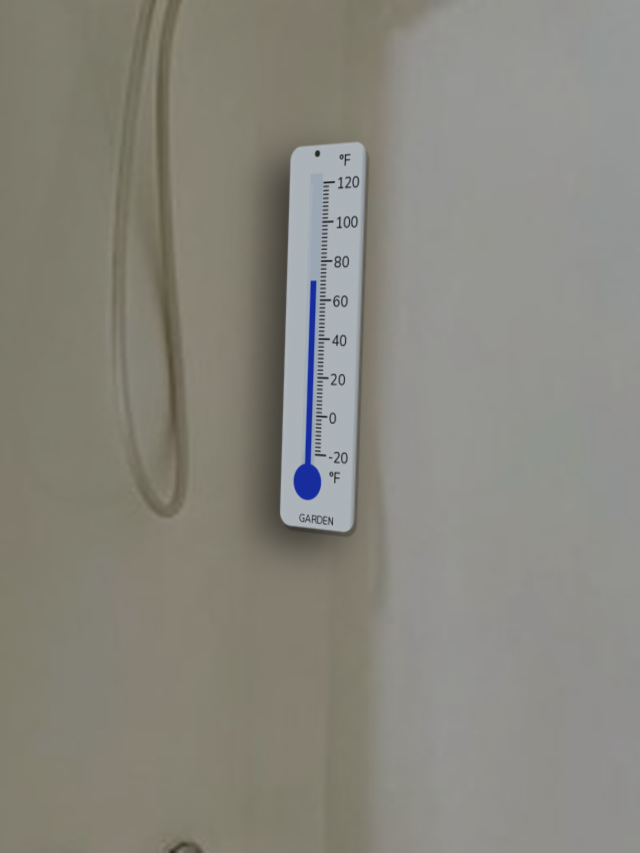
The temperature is {"value": 70, "unit": "°F"}
